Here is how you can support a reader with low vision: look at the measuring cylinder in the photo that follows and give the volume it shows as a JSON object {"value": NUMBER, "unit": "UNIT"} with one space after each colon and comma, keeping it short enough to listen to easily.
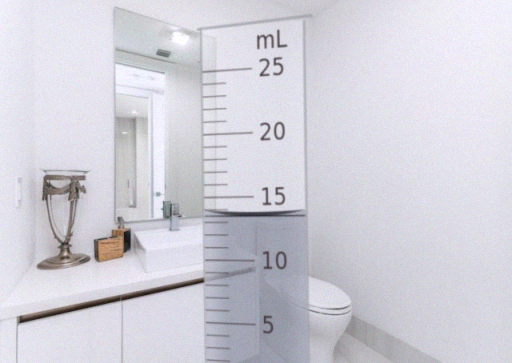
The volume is {"value": 13.5, "unit": "mL"}
